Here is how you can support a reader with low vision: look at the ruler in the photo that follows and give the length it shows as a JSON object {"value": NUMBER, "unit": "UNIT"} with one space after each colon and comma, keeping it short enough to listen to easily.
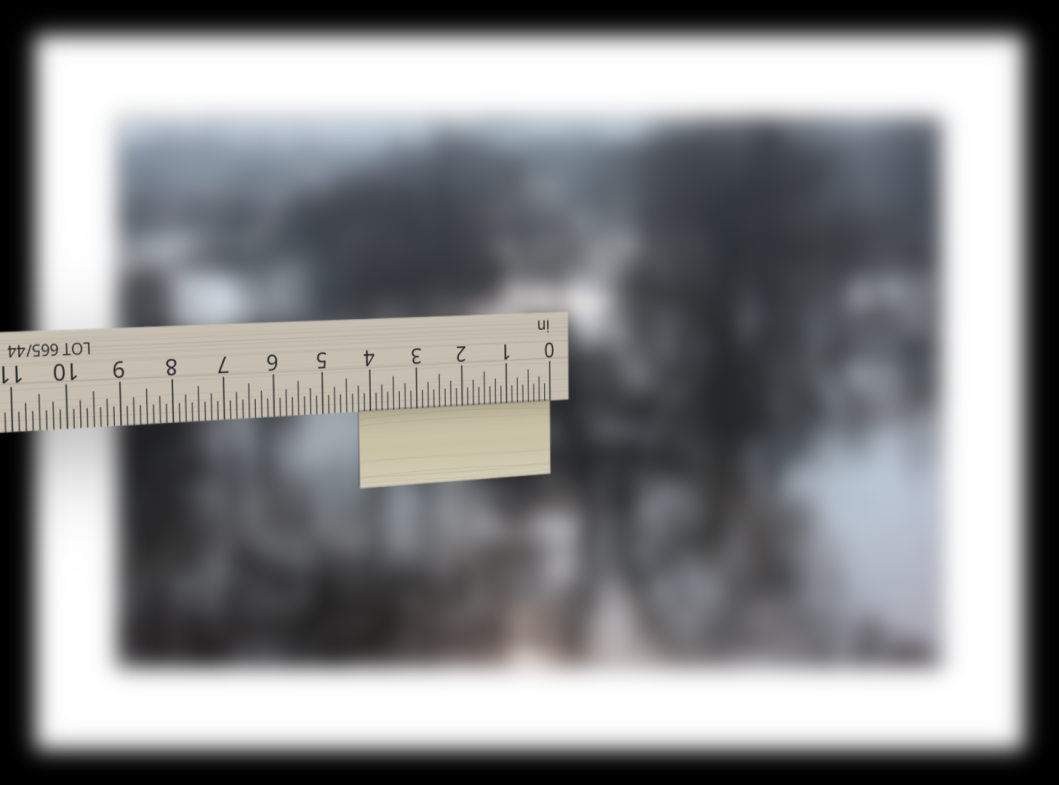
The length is {"value": 4.25, "unit": "in"}
